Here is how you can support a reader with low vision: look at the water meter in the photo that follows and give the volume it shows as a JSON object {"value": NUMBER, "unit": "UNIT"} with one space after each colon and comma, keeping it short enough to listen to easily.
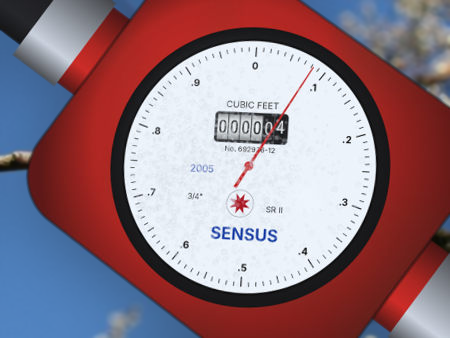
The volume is {"value": 4.08, "unit": "ft³"}
